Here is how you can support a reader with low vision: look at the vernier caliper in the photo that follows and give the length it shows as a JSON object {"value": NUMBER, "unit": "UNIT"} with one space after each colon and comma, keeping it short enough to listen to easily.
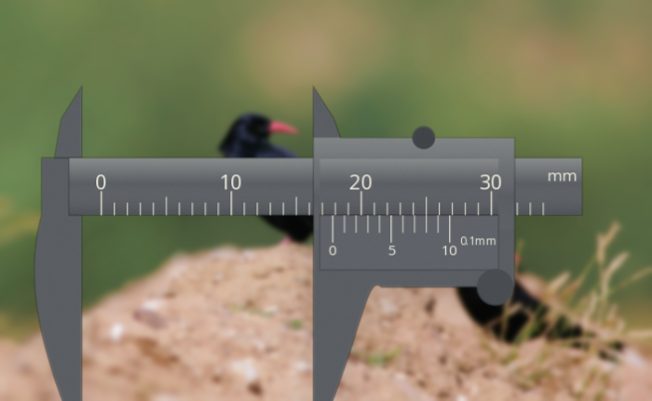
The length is {"value": 17.8, "unit": "mm"}
